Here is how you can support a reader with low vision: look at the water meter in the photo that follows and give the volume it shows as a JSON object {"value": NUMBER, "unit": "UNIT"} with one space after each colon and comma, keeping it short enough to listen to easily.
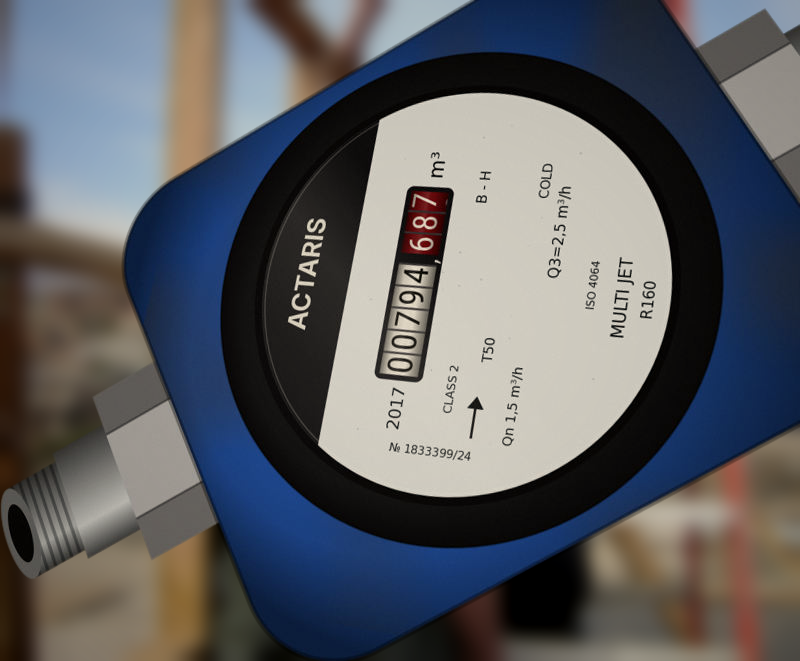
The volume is {"value": 794.687, "unit": "m³"}
